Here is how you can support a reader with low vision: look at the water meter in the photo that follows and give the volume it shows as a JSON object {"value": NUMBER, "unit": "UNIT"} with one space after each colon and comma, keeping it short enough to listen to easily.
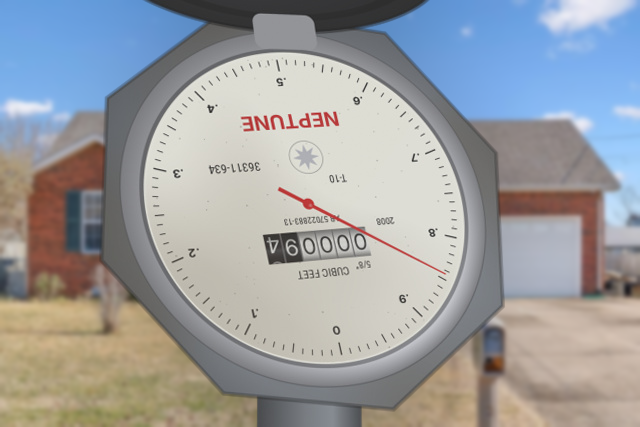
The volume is {"value": 93.84, "unit": "ft³"}
